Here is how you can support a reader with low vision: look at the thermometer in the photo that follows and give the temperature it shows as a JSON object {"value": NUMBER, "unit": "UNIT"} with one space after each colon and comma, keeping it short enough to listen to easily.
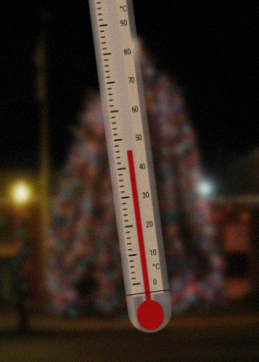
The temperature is {"value": 46, "unit": "°C"}
